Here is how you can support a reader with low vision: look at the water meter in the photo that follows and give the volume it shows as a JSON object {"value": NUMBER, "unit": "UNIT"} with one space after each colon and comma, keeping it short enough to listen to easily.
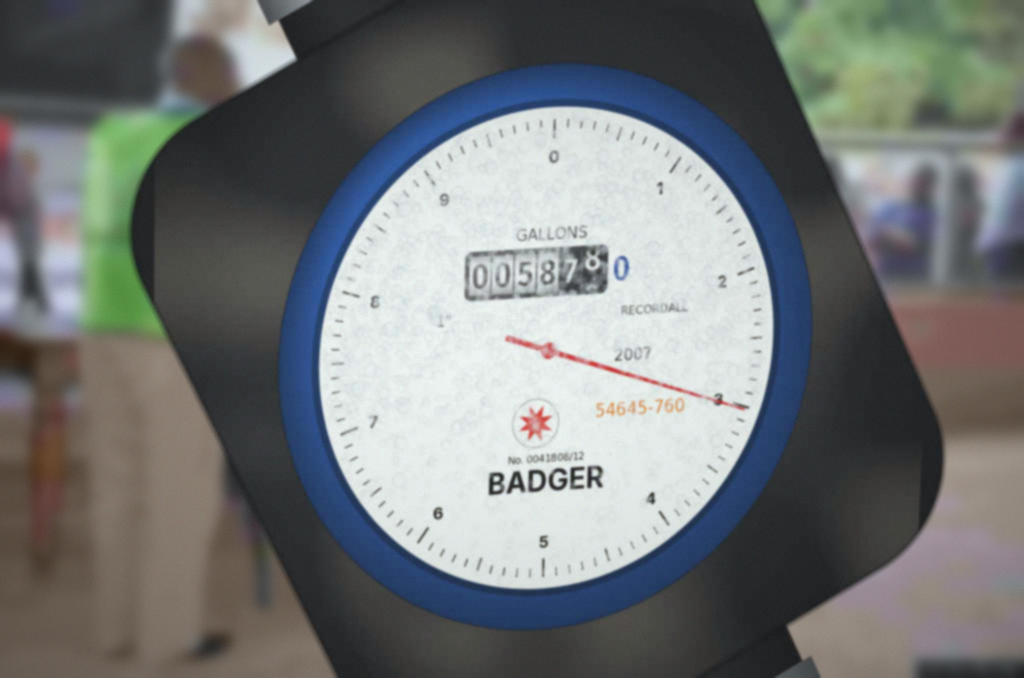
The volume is {"value": 58783.0, "unit": "gal"}
